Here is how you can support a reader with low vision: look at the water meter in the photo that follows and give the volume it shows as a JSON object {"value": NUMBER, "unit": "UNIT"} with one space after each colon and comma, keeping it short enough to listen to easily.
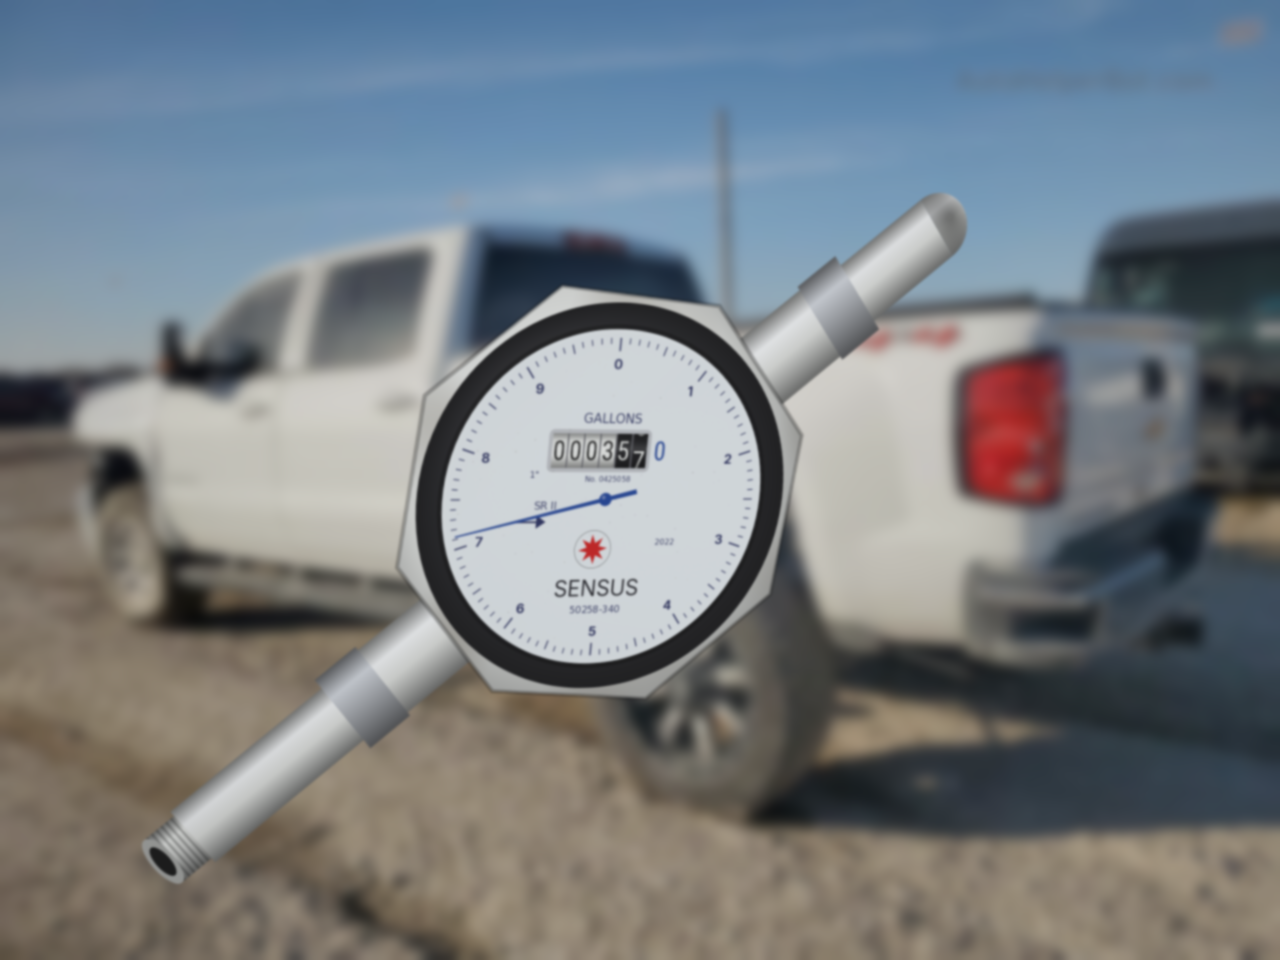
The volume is {"value": 3567.1, "unit": "gal"}
